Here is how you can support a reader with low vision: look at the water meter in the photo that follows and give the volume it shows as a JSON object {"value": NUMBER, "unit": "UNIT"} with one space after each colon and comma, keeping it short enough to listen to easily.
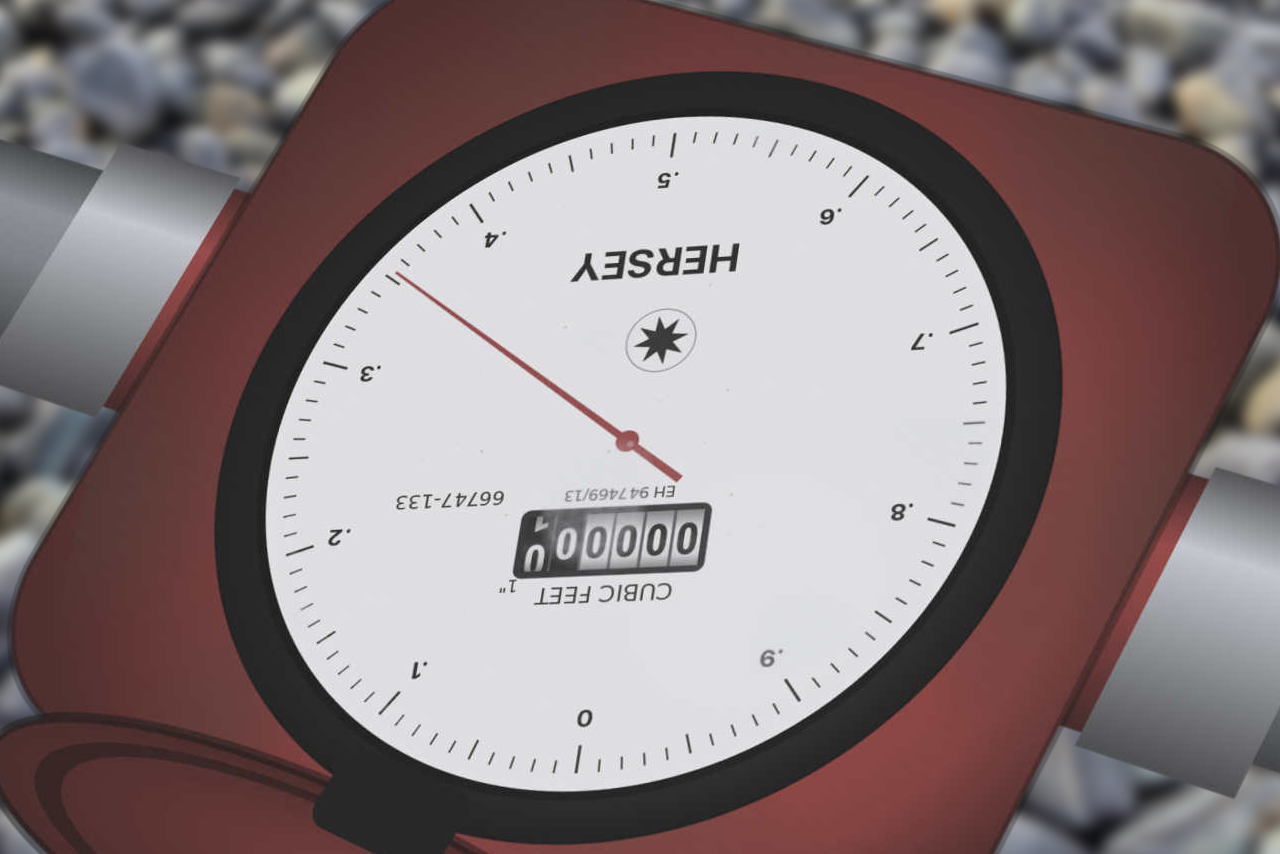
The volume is {"value": 0.35, "unit": "ft³"}
